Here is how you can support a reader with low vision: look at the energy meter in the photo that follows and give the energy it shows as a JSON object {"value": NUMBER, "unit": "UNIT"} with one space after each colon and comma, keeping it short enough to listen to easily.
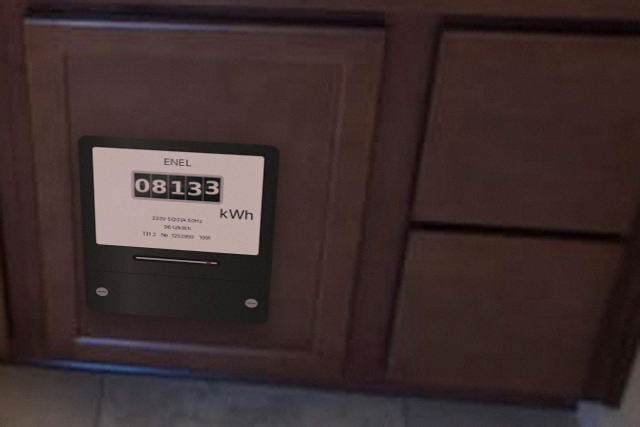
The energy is {"value": 8133, "unit": "kWh"}
